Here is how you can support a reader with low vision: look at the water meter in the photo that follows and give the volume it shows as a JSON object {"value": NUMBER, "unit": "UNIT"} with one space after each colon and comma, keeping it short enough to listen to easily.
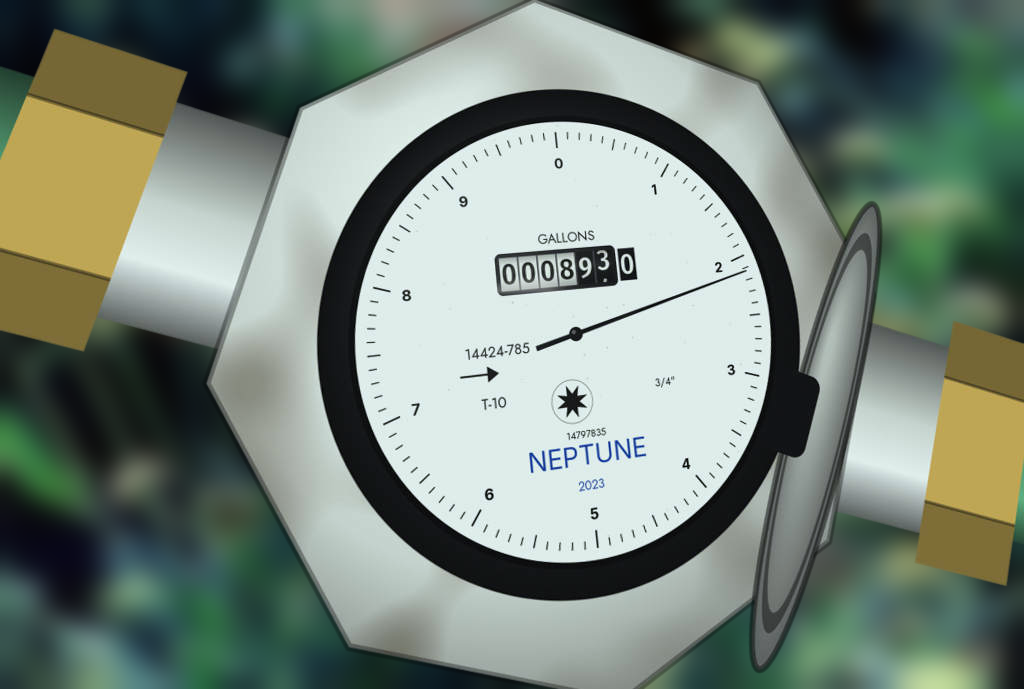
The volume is {"value": 8932.1, "unit": "gal"}
